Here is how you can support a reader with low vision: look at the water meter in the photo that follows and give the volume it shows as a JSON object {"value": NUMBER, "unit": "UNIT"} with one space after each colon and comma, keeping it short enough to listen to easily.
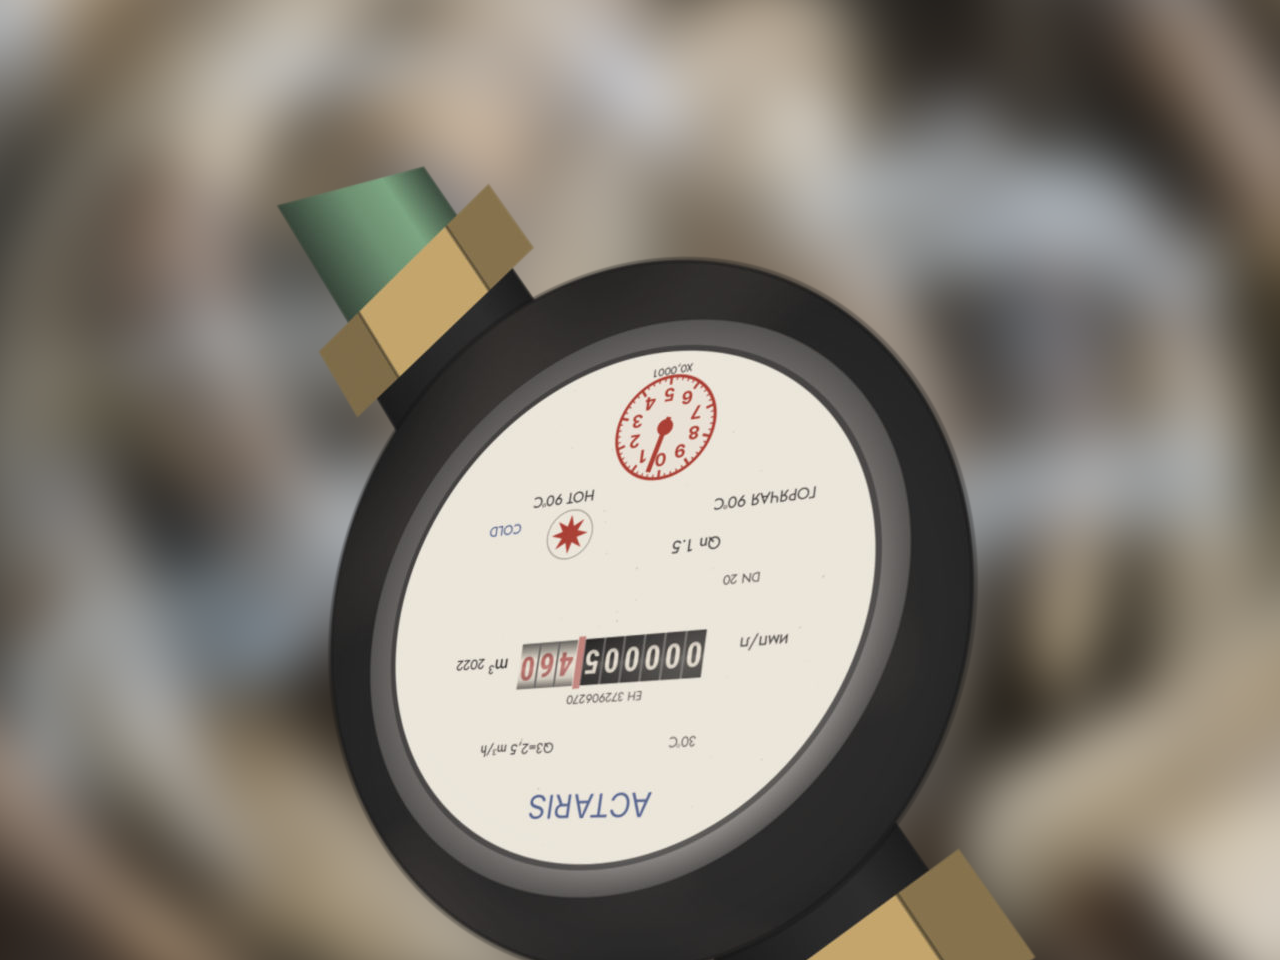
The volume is {"value": 5.4600, "unit": "m³"}
